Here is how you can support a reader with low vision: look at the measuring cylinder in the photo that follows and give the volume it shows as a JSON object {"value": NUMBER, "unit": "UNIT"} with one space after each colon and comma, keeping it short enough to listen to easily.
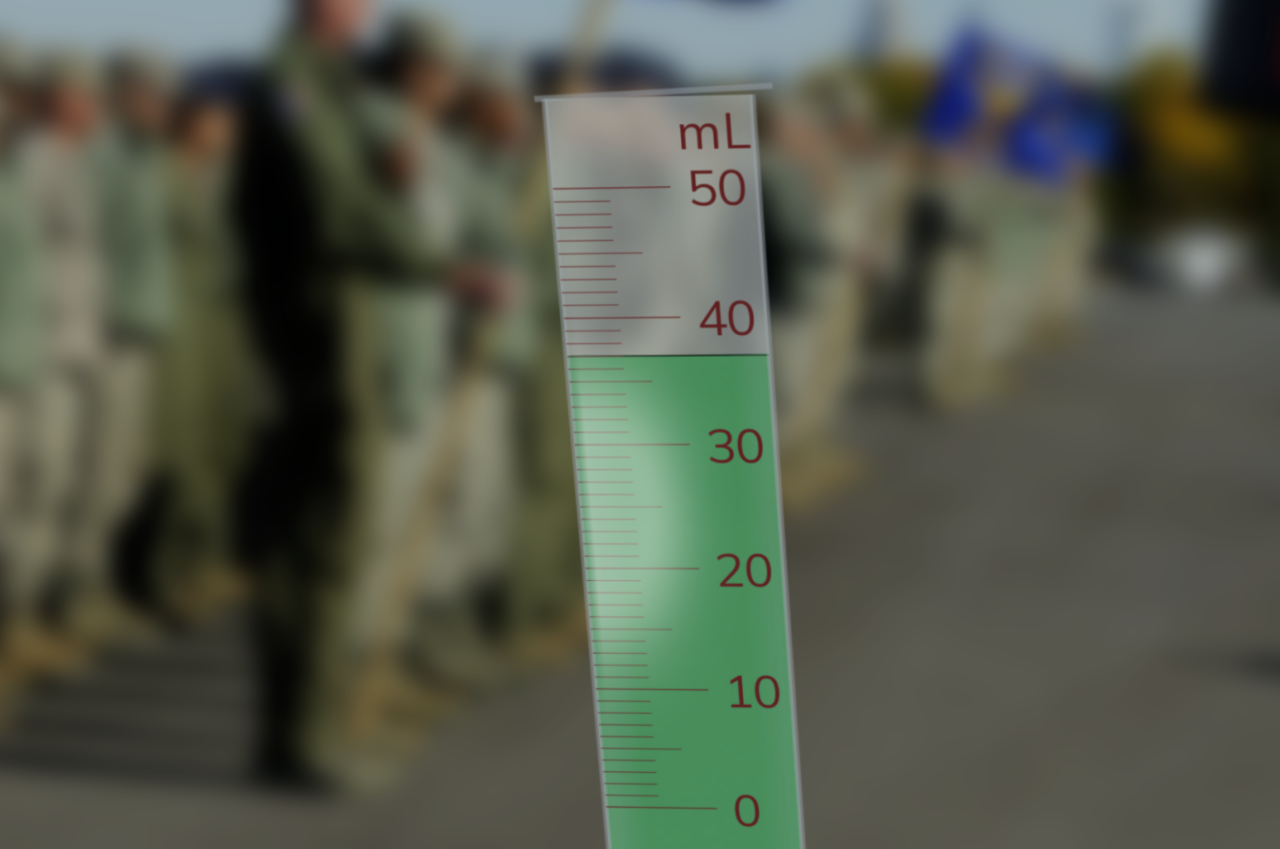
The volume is {"value": 37, "unit": "mL"}
